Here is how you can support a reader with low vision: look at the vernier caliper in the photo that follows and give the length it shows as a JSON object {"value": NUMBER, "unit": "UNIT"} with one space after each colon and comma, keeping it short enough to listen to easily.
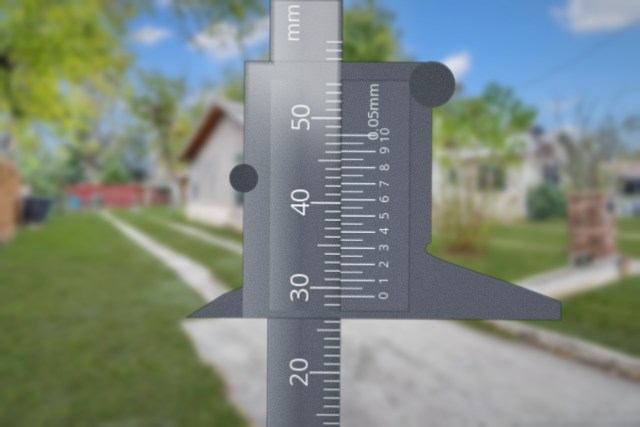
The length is {"value": 29.0, "unit": "mm"}
